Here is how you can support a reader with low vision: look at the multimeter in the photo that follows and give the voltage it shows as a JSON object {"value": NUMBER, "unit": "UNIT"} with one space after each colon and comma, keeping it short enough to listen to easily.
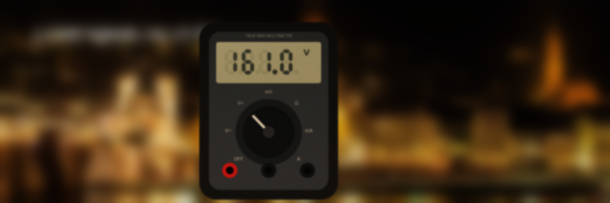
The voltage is {"value": 161.0, "unit": "V"}
